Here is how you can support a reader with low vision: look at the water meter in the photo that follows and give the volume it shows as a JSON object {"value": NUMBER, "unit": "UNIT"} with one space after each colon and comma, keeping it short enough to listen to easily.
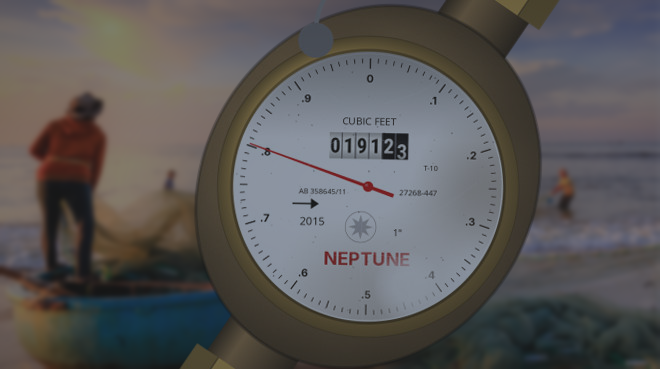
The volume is {"value": 19122.80, "unit": "ft³"}
